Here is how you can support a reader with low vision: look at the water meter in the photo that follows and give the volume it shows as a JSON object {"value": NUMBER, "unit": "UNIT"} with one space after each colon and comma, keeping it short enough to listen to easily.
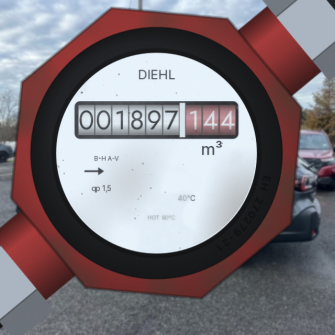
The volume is {"value": 1897.144, "unit": "m³"}
